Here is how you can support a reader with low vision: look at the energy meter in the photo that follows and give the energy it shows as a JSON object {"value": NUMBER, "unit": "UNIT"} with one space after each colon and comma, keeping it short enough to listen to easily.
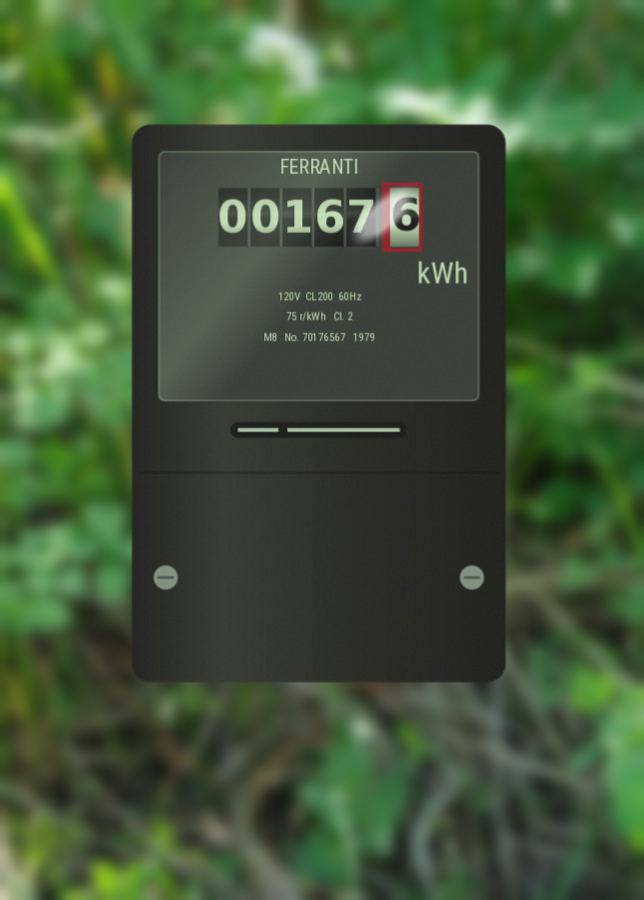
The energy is {"value": 167.6, "unit": "kWh"}
